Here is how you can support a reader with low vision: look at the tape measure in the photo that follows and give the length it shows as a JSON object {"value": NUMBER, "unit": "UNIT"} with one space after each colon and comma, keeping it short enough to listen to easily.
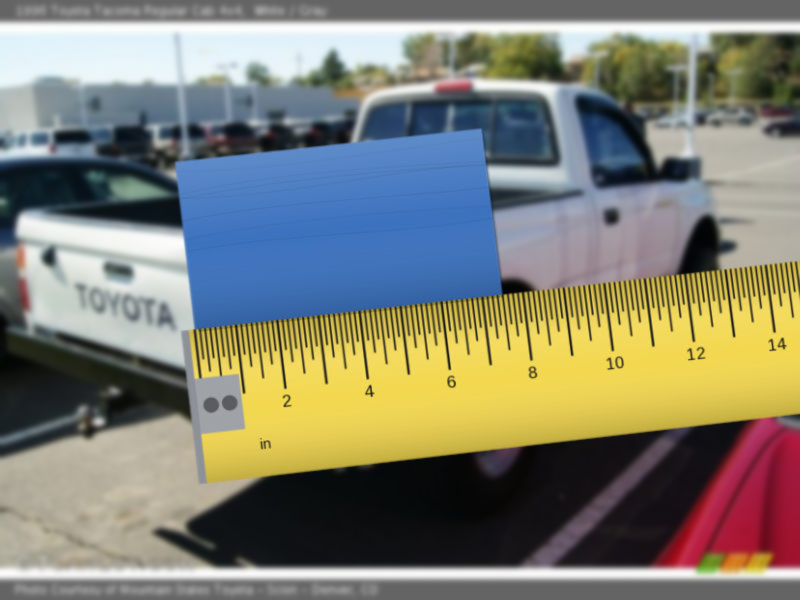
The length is {"value": 7.5, "unit": "in"}
